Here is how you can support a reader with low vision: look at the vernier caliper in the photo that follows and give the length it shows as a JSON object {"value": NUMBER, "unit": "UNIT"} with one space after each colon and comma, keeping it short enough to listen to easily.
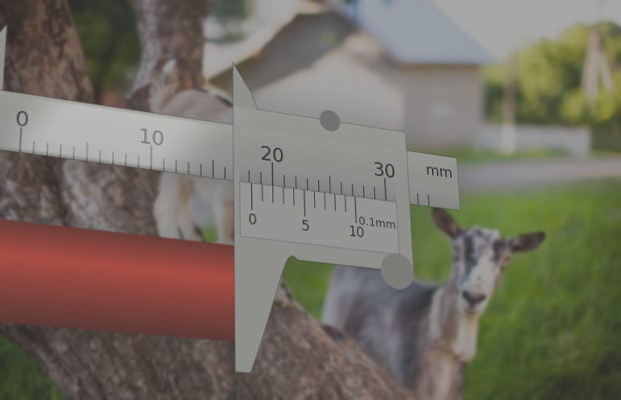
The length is {"value": 18.2, "unit": "mm"}
